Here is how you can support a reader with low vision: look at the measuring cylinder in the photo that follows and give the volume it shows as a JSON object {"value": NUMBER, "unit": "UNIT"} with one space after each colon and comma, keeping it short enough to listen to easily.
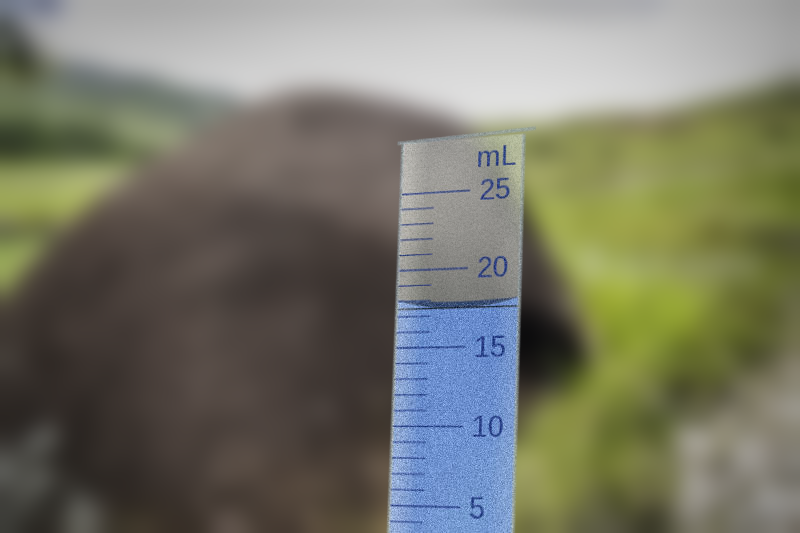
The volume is {"value": 17.5, "unit": "mL"}
